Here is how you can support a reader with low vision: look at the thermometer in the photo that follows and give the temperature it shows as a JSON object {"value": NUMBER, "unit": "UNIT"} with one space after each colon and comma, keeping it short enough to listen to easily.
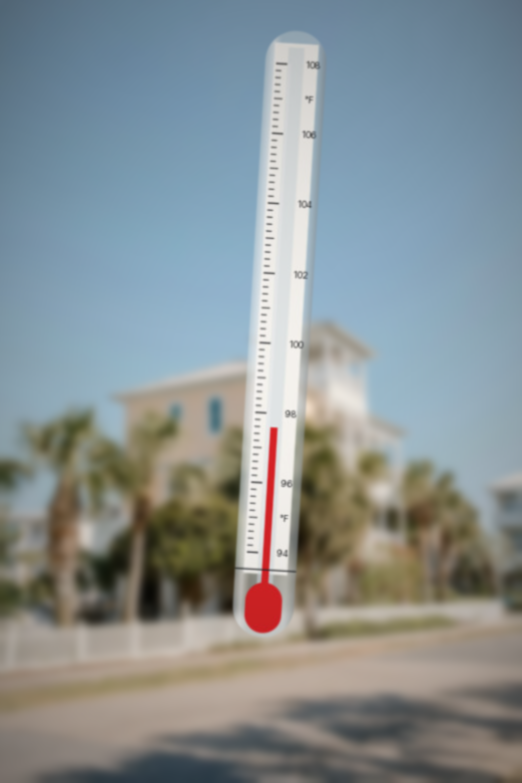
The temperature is {"value": 97.6, "unit": "°F"}
